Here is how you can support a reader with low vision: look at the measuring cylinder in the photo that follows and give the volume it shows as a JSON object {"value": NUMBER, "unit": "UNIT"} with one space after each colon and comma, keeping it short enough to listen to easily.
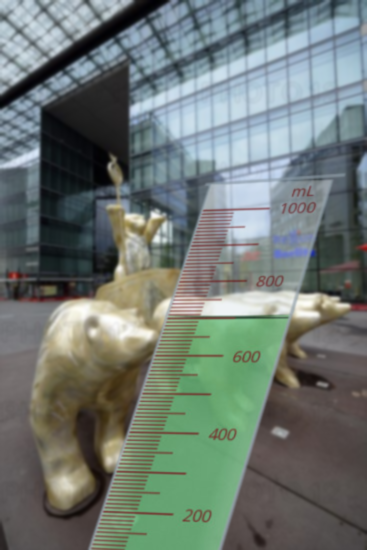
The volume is {"value": 700, "unit": "mL"}
